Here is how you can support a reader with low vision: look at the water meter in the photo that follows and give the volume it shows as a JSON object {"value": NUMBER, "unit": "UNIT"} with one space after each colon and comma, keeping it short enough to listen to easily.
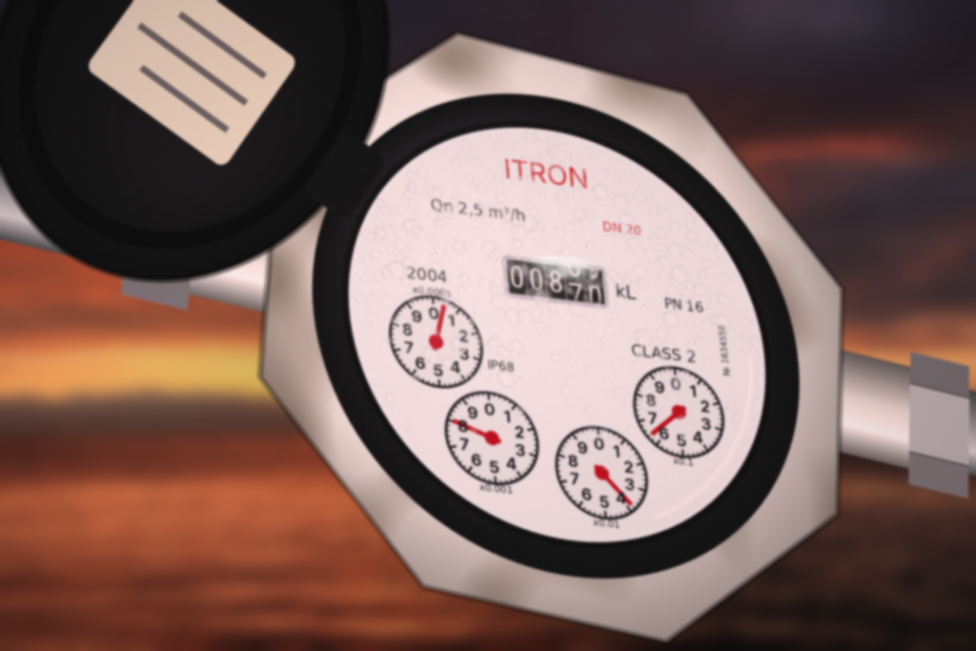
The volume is {"value": 869.6380, "unit": "kL"}
